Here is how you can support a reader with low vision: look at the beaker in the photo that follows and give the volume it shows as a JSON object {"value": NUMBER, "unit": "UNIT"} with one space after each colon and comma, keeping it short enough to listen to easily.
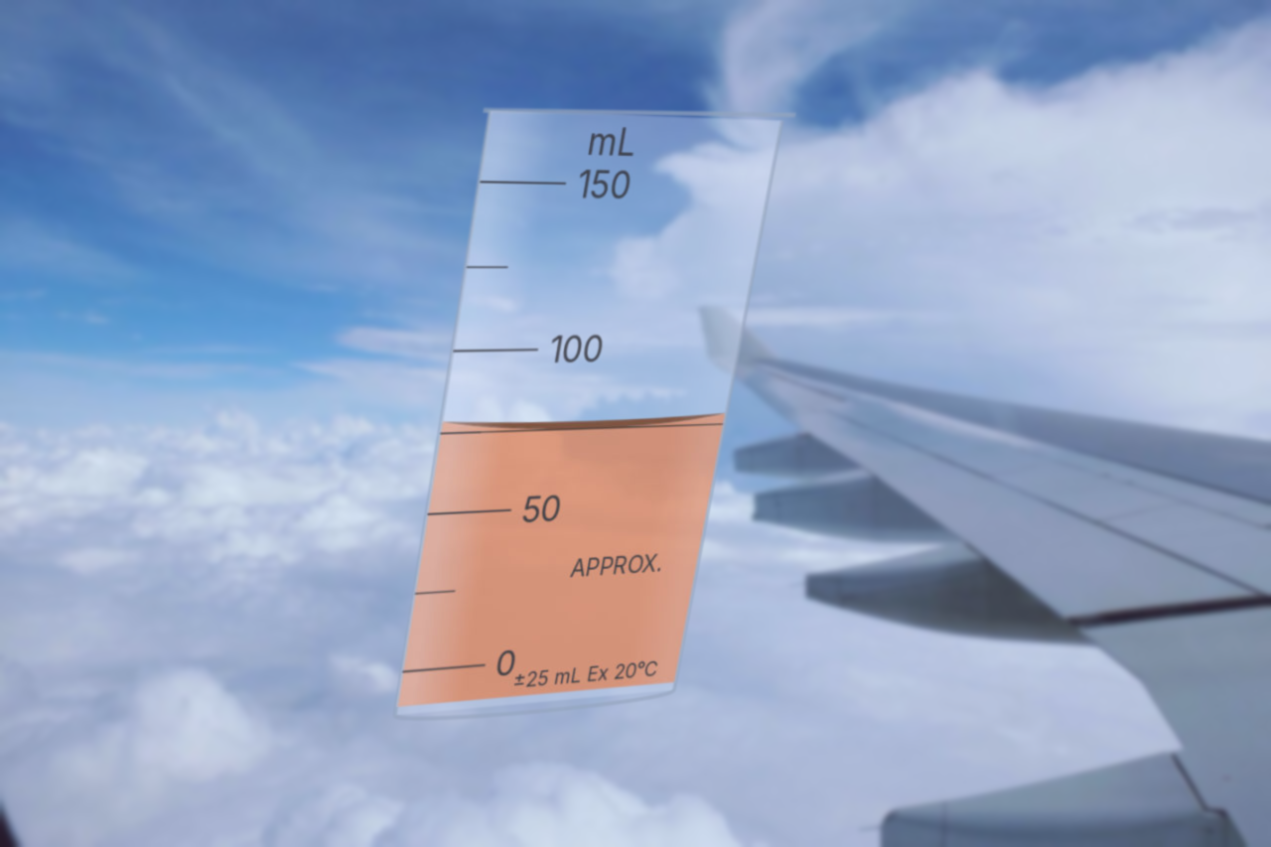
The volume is {"value": 75, "unit": "mL"}
